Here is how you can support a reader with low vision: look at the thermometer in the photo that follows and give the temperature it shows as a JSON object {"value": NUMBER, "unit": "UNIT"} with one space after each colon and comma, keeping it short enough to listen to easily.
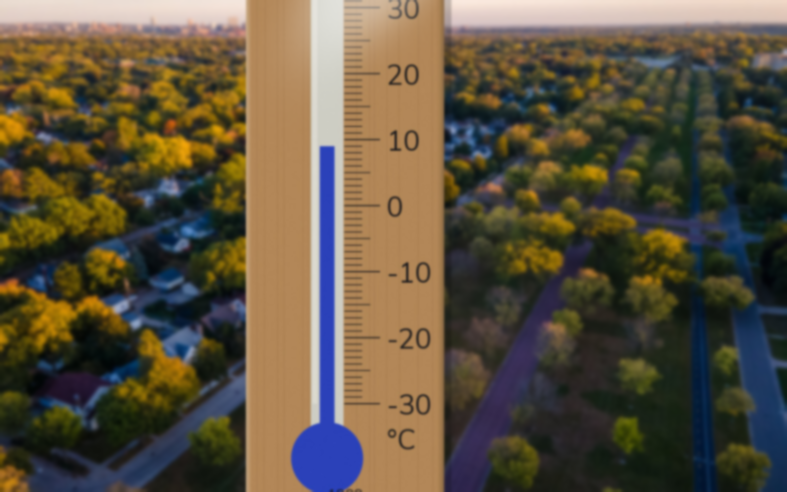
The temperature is {"value": 9, "unit": "°C"}
